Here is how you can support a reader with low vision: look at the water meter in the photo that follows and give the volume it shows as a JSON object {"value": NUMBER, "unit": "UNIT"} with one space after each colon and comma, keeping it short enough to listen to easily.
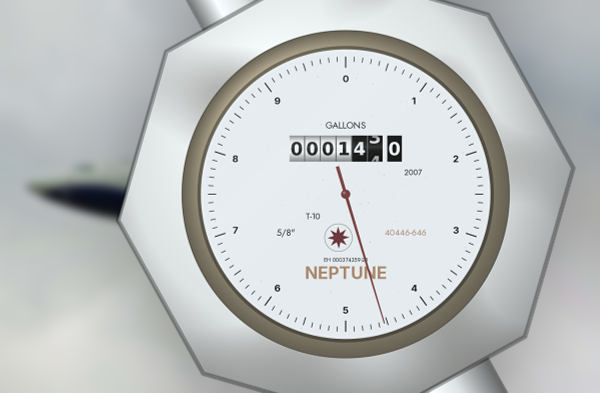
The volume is {"value": 1434.5, "unit": "gal"}
